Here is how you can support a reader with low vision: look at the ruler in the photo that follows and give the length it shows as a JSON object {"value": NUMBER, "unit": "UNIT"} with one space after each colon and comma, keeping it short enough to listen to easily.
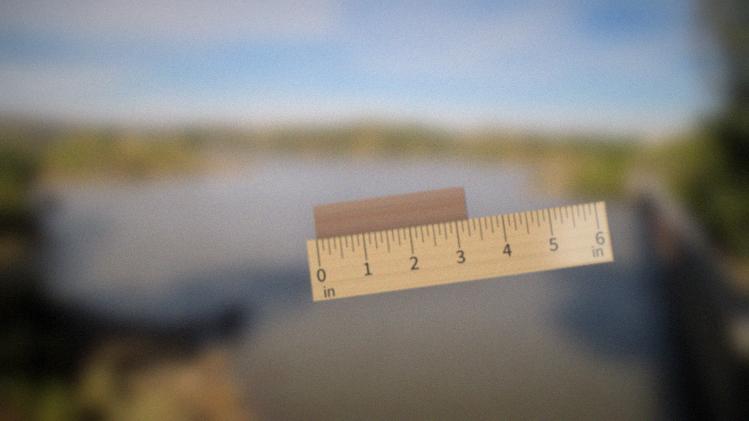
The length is {"value": 3.25, "unit": "in"}
